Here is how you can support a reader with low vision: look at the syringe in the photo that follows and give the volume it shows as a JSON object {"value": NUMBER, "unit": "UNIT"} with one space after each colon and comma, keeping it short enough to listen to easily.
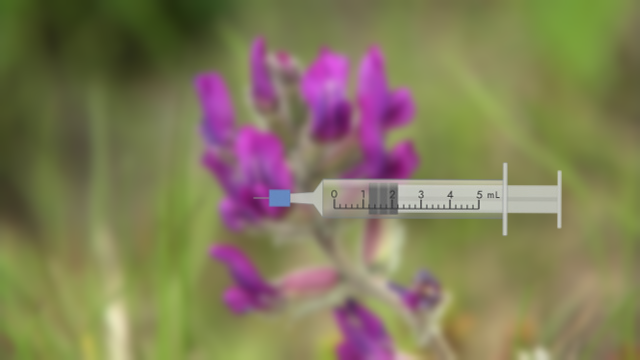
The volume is {"value": 1.2, "unit": "mL"}
